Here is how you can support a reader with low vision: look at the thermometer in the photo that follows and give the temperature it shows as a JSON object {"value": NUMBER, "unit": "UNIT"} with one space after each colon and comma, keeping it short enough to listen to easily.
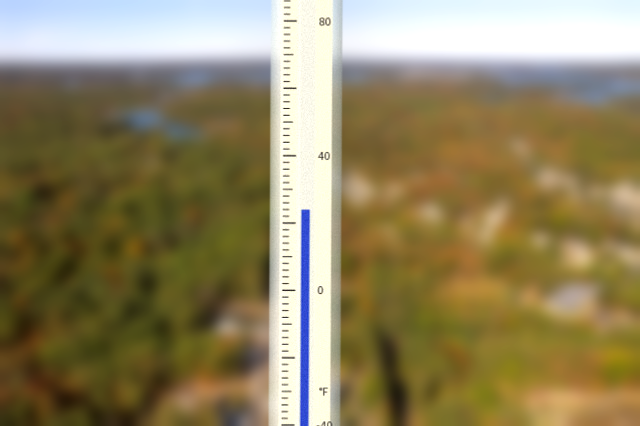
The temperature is {"value": 24, "unit": "°F"}
